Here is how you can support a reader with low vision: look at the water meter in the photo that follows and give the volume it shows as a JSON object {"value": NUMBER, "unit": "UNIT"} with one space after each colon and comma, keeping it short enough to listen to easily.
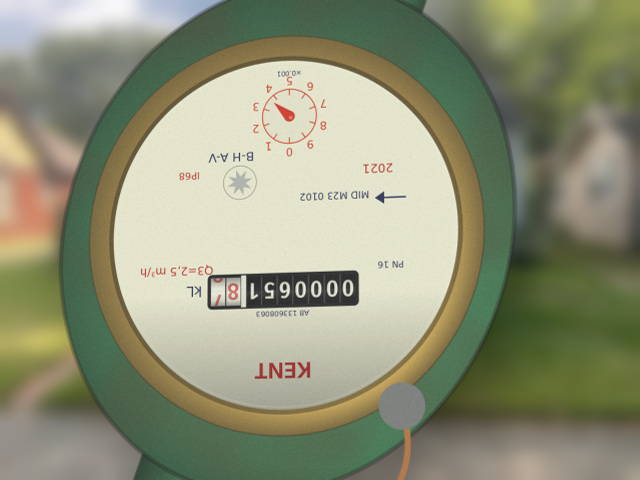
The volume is {"value": 651.873, "unit": "kL"}
